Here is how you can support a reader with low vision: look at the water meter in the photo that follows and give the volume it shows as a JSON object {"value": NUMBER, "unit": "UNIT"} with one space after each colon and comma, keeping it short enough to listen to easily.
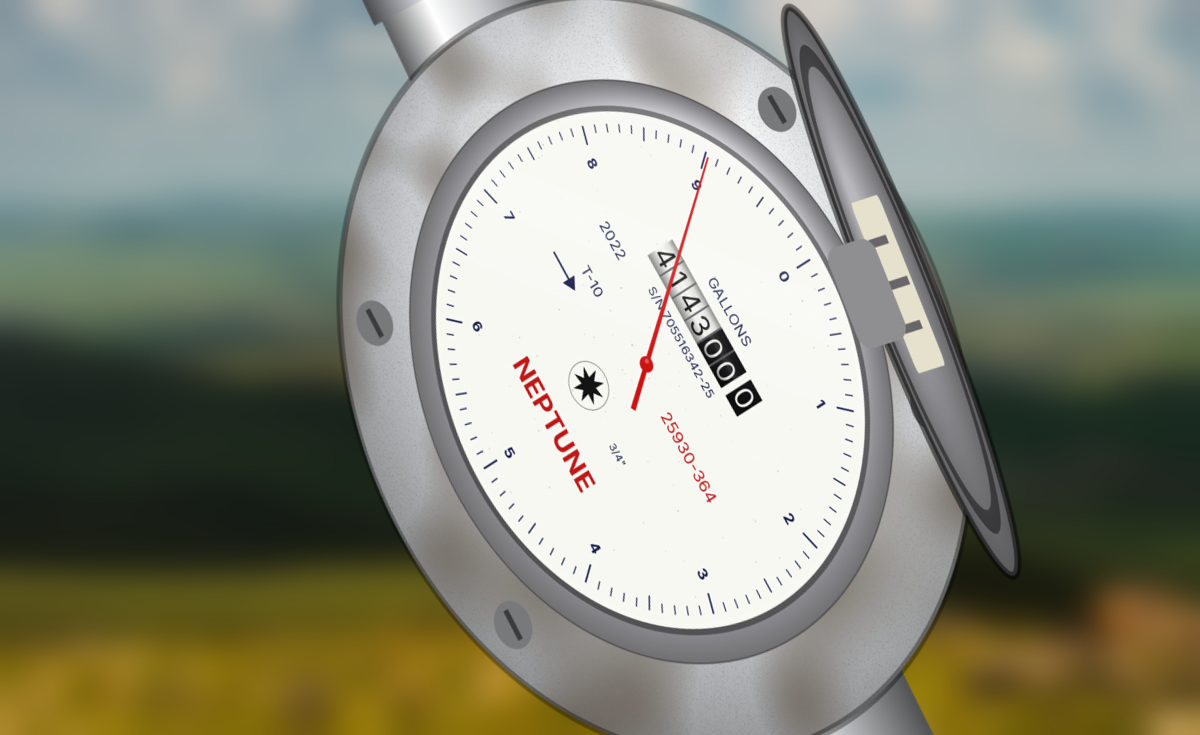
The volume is {"value": 4142999.0, "unit": "gal"}
